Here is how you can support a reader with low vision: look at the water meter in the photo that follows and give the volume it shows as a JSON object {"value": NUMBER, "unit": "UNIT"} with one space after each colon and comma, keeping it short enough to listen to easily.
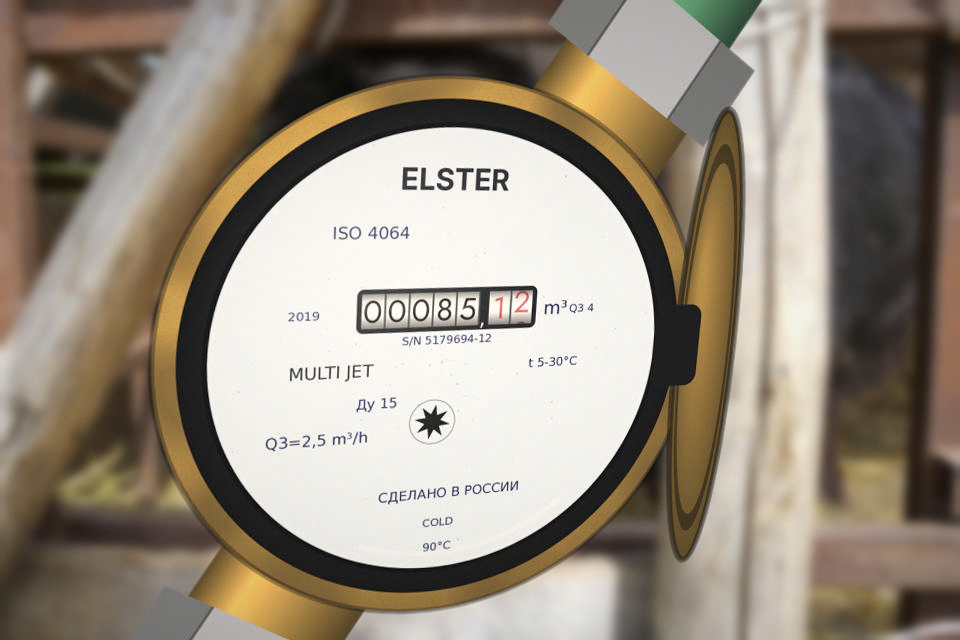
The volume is {"value": 85.12, "unit": "m³"}
